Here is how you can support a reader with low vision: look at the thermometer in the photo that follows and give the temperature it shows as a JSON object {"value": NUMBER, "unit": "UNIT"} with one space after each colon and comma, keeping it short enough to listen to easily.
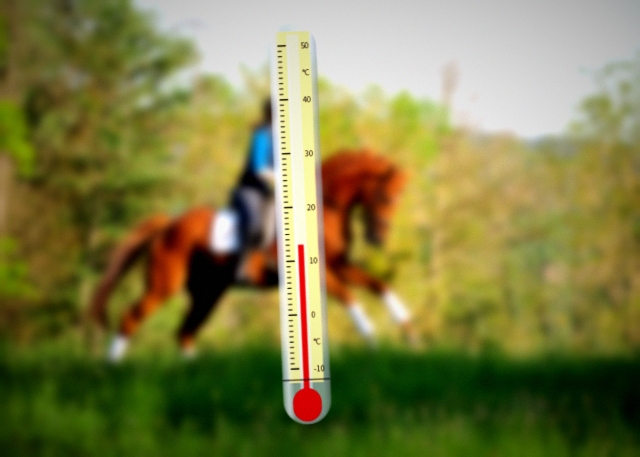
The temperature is {"value": 13, "unit": "°C"}
